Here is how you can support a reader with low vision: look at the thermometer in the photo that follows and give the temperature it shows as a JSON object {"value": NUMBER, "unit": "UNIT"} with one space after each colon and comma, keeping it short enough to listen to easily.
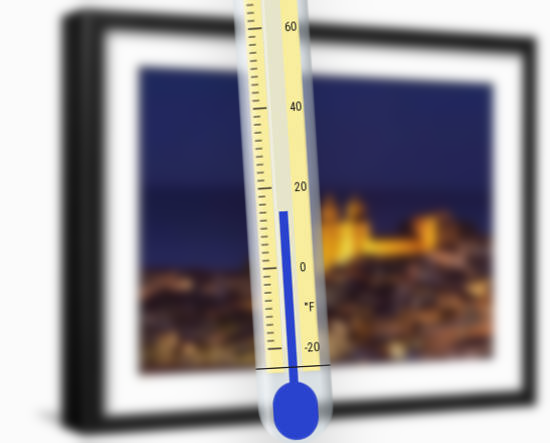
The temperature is {"value": 14, "unit": "°F"}
